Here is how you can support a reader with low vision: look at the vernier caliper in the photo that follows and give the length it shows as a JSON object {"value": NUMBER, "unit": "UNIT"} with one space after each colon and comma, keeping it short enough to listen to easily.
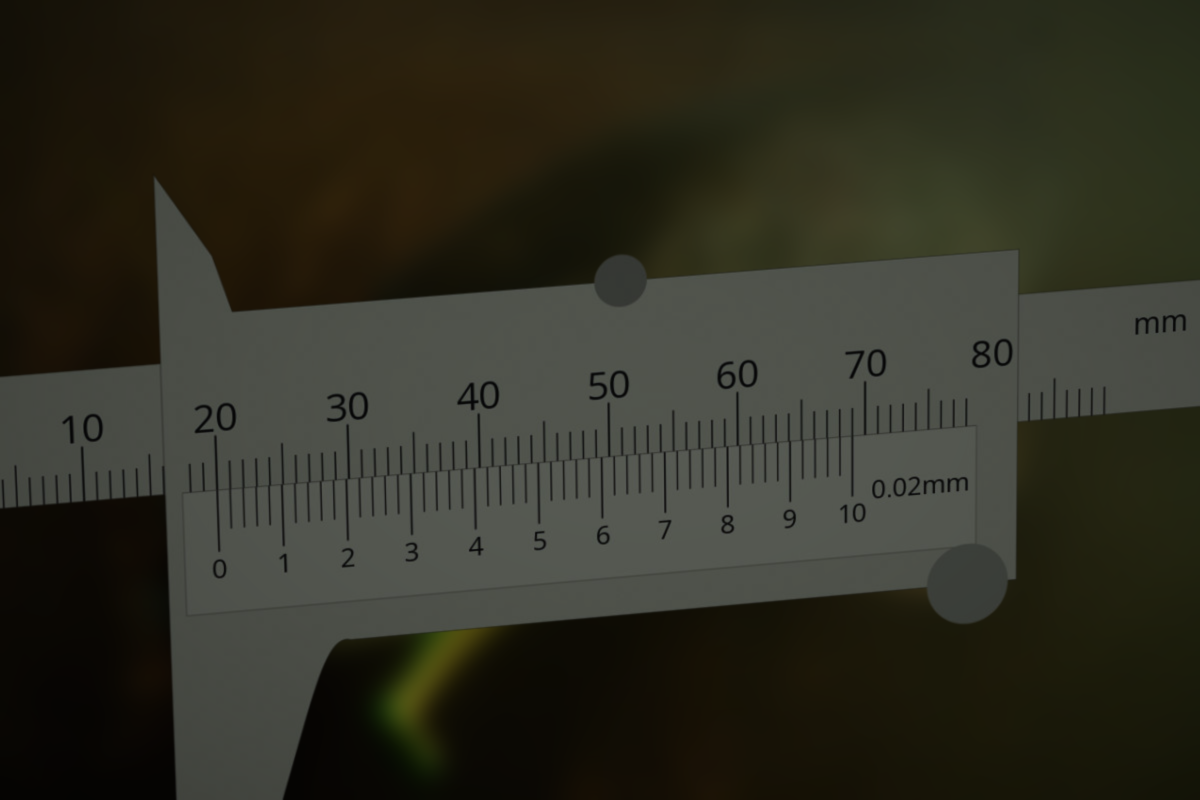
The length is {"value": 20.0, "unit": "mm"}
